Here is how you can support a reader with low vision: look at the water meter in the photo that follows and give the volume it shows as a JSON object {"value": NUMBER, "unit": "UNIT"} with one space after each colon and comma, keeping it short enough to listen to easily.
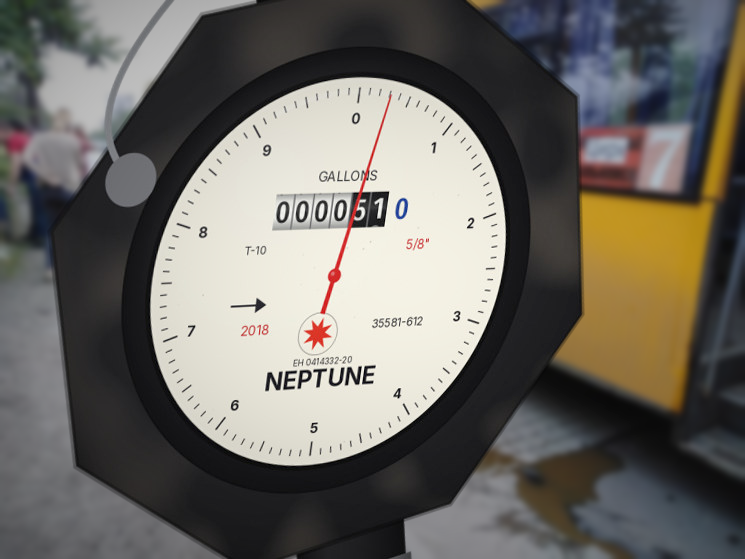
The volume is {"value": 510.3, "unit": "gal"}
